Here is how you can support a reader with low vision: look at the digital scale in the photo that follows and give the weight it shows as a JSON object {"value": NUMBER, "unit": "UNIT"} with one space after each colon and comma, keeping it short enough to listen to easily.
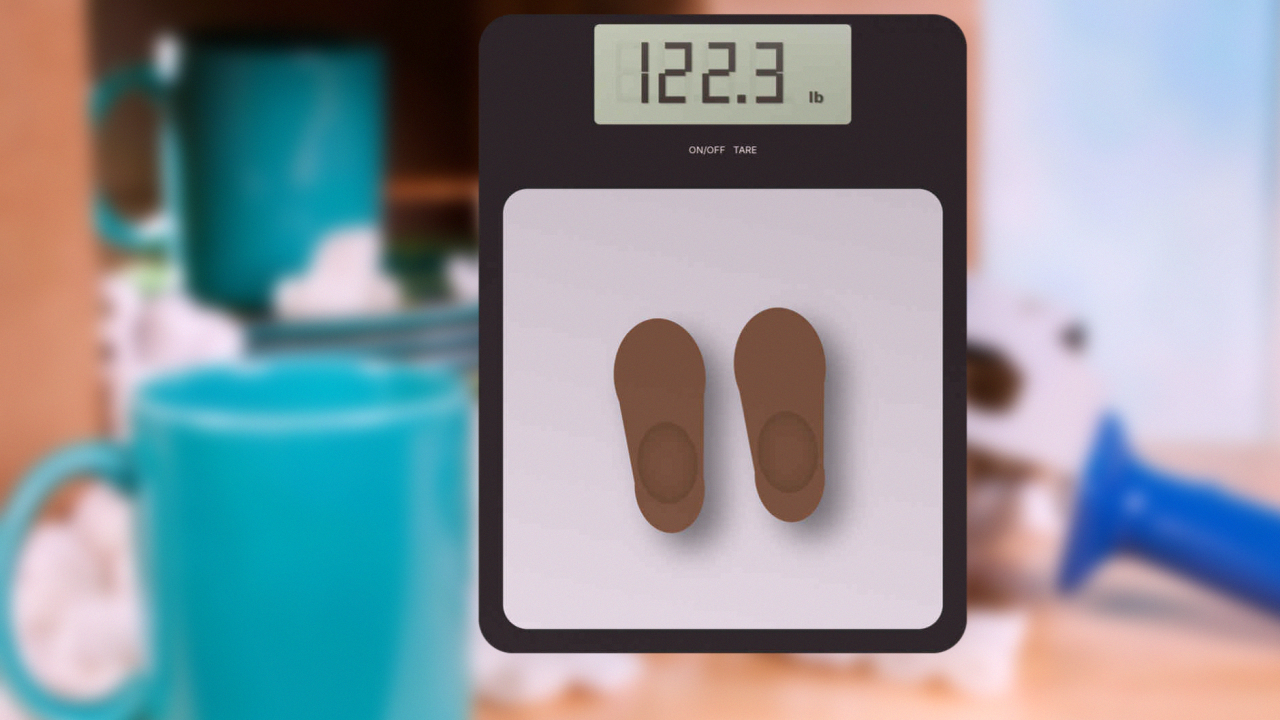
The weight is {"value": 122.3, "unit": "lb"}
